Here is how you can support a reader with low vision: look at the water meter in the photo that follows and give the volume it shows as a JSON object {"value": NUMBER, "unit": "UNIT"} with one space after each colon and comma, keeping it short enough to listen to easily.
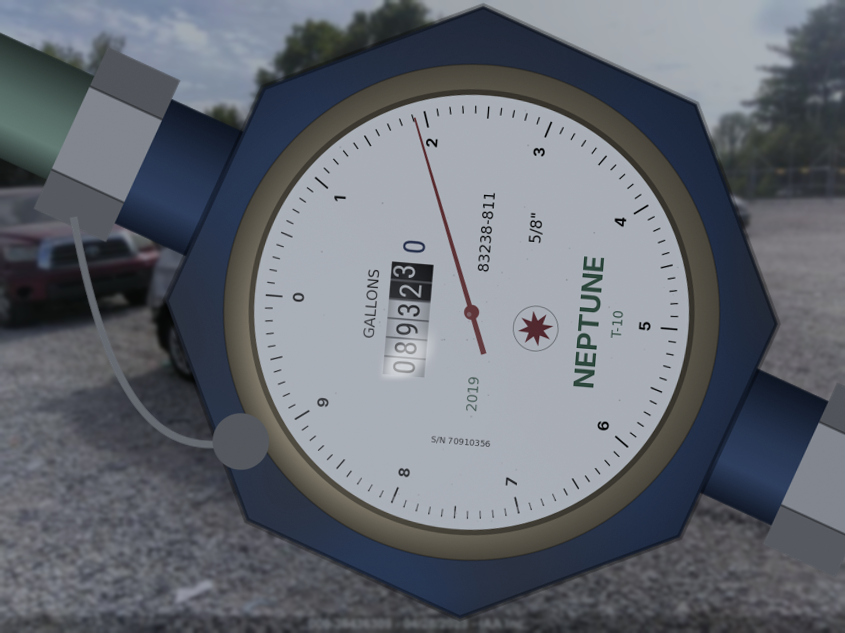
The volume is {"value": 893231.9, "unit": "gal"}
